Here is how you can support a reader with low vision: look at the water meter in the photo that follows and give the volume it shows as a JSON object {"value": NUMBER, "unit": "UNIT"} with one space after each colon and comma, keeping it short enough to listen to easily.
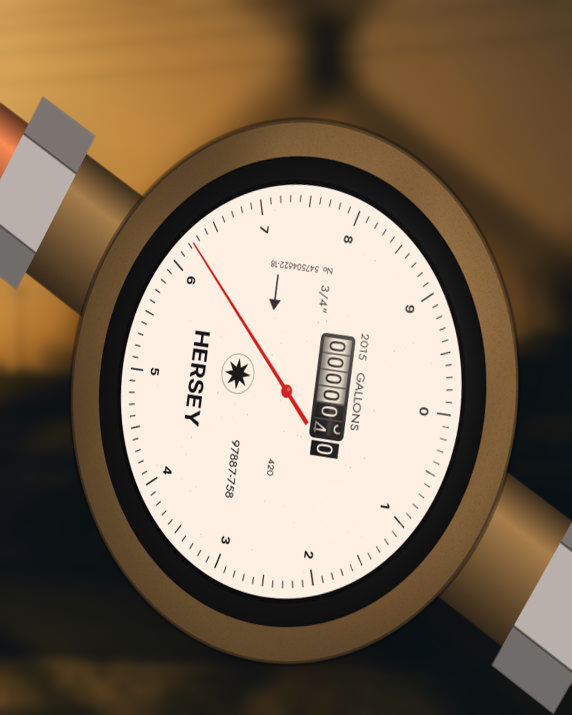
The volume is {"value": 36.2, "unit": "gal"}
